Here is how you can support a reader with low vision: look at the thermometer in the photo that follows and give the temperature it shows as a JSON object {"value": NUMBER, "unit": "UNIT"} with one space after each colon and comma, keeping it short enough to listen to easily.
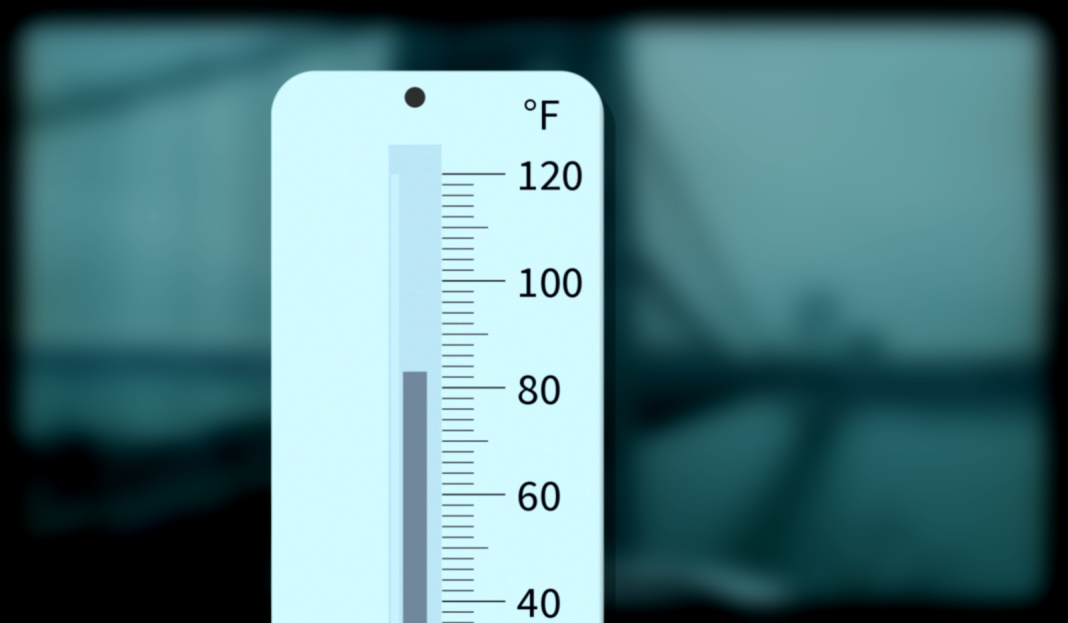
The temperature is {"value": 83, "unit": "°F"}
